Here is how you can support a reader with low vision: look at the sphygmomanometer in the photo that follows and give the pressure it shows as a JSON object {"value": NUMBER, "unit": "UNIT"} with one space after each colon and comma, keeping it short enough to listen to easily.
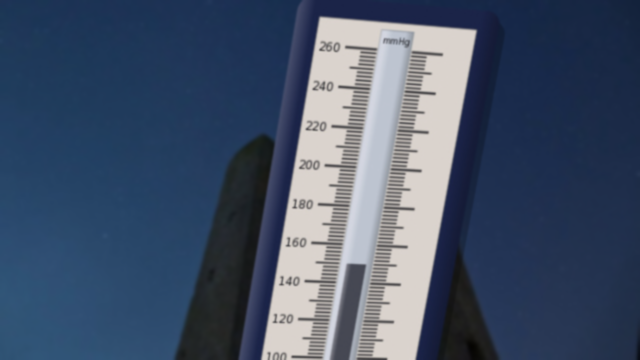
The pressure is {"value": 150, "unit": "mmHg"}
